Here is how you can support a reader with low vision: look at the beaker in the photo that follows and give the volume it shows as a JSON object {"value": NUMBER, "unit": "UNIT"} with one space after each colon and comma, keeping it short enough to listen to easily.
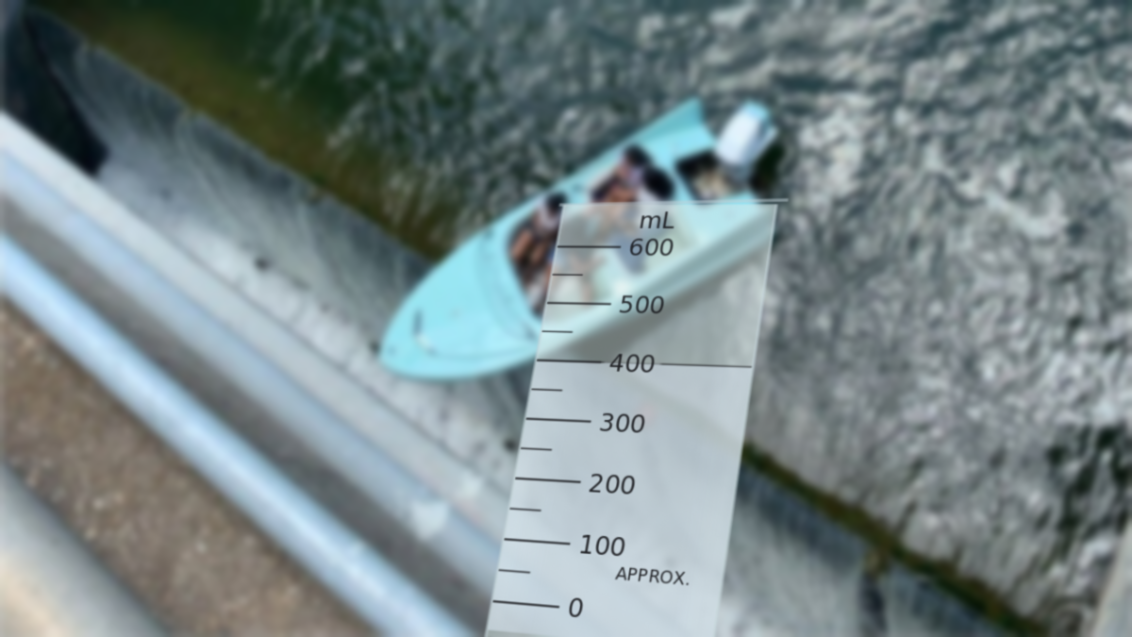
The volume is {"value": 400, "unit": "mL"}
